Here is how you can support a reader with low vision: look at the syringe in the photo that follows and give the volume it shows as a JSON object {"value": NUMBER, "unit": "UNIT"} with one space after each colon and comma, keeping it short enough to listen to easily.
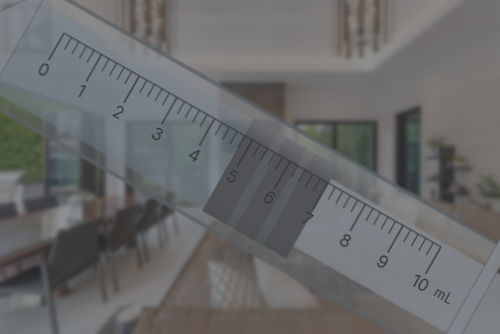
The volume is {"value": 4.8, "unit": "mL"}
